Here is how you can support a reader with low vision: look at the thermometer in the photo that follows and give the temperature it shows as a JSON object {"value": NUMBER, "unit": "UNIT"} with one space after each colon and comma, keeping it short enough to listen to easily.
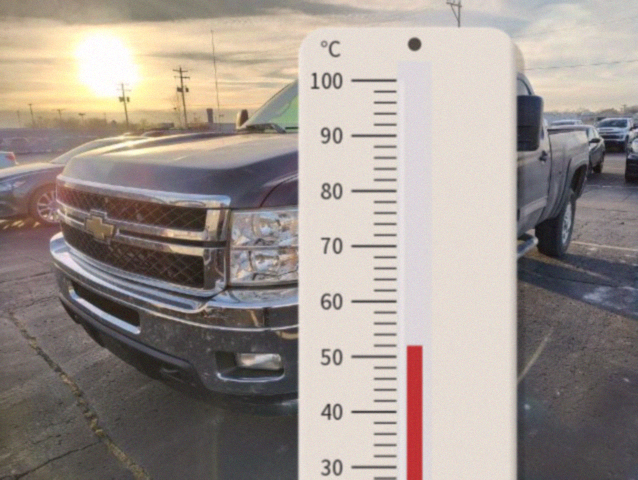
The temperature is {"value": 52, "unit": "°C"}
